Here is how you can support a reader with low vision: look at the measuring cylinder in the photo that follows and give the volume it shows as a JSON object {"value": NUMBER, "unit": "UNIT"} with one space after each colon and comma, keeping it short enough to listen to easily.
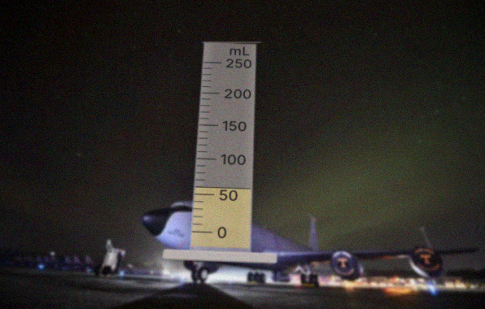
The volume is {"value": 60, "unit": "mL"}
